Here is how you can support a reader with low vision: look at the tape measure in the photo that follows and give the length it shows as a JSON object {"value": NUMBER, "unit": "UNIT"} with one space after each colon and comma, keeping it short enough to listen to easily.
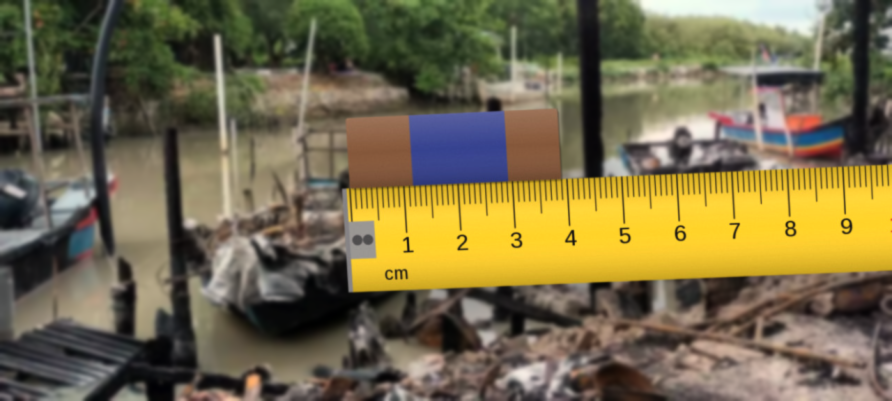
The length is {"value": 3.9, "unit": "cm"}
